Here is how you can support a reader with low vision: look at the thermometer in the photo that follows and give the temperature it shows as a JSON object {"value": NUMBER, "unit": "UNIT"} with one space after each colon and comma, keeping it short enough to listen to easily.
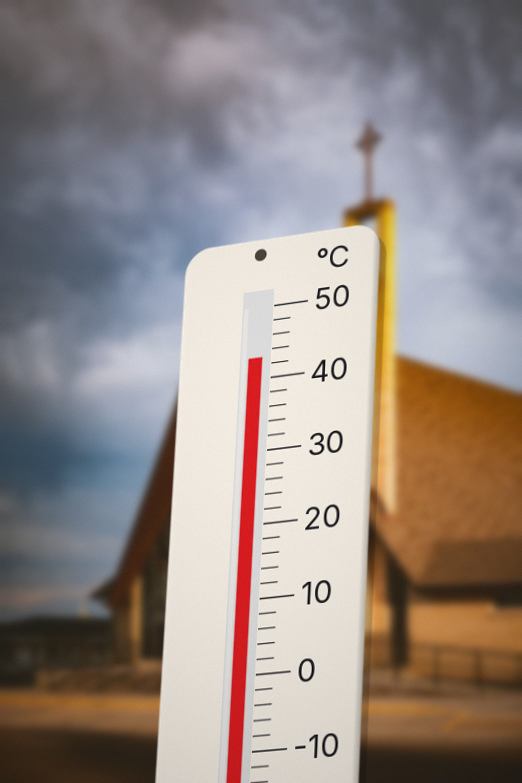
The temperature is {"value": 43, "unit": "°C"}
